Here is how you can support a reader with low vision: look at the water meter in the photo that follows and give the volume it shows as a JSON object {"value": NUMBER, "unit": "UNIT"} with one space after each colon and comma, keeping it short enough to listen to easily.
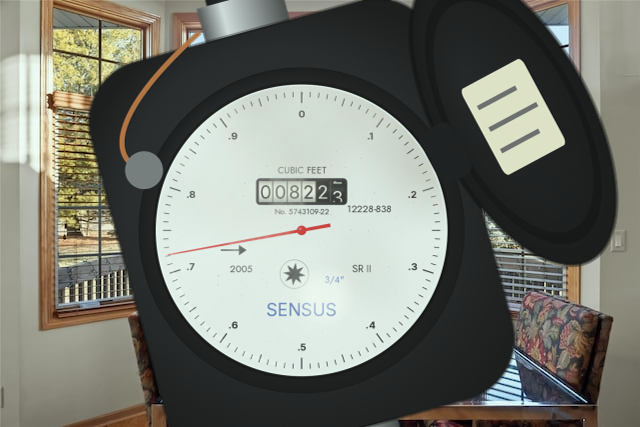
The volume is {"value": 8222.72, "unit": "ft³"}
